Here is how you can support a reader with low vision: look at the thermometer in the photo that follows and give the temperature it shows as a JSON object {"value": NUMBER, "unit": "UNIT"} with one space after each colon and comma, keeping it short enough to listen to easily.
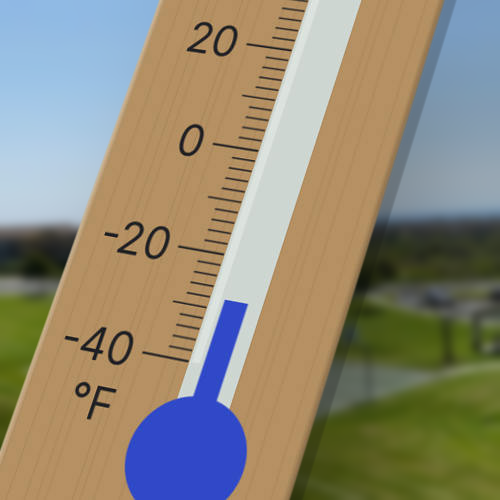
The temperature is {"value": -28, "unit": "°F"}
